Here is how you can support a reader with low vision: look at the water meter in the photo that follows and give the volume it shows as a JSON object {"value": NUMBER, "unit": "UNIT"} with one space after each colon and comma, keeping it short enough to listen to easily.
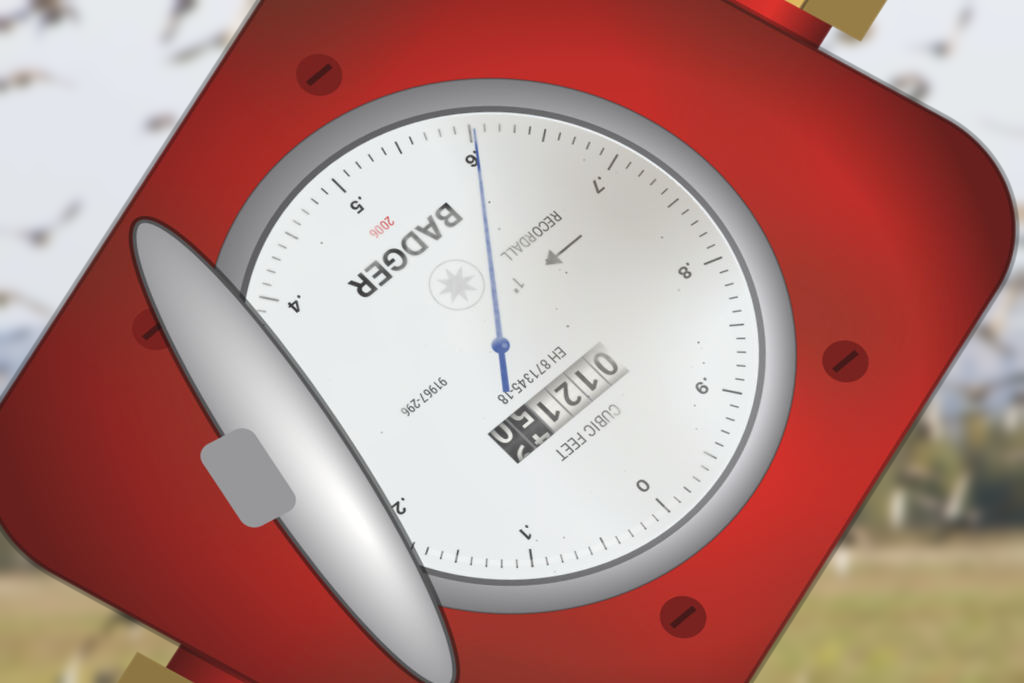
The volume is {"value": 12149.60, "unit": "ft³"}
